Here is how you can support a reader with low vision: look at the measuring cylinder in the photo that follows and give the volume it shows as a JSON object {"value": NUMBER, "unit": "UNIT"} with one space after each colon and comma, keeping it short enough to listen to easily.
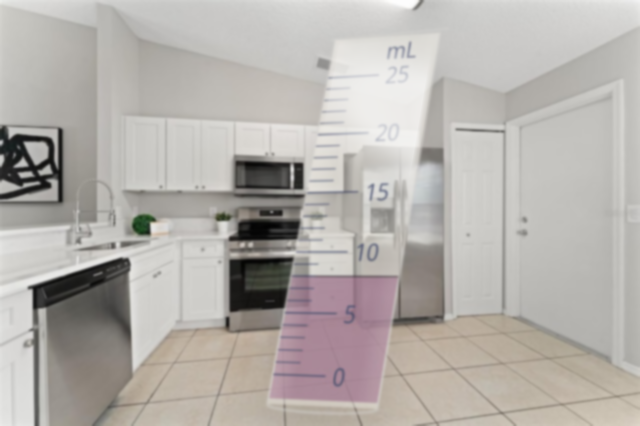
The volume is {"value": 8, "unit": "mL"}
